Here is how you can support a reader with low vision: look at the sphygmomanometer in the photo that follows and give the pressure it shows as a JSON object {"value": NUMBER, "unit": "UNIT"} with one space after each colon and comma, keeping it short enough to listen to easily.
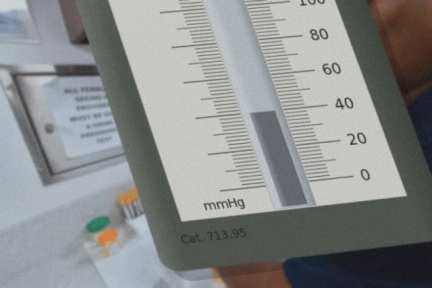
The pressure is {"value": 40, "unit": "mmHg"}
